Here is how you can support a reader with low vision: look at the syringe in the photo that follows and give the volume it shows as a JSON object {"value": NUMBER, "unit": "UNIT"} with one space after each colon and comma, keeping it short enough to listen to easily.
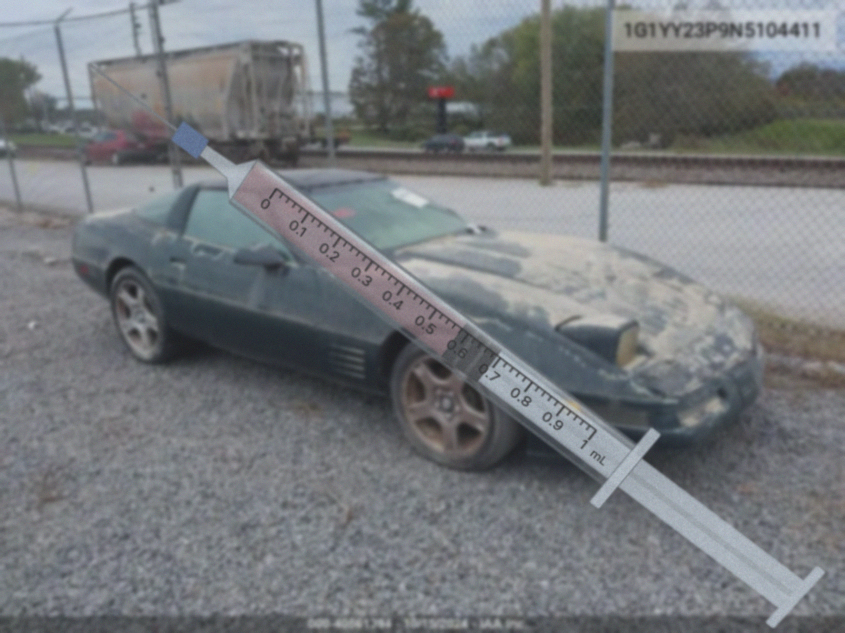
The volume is {"value": 0.58, "unit": "mL"}
